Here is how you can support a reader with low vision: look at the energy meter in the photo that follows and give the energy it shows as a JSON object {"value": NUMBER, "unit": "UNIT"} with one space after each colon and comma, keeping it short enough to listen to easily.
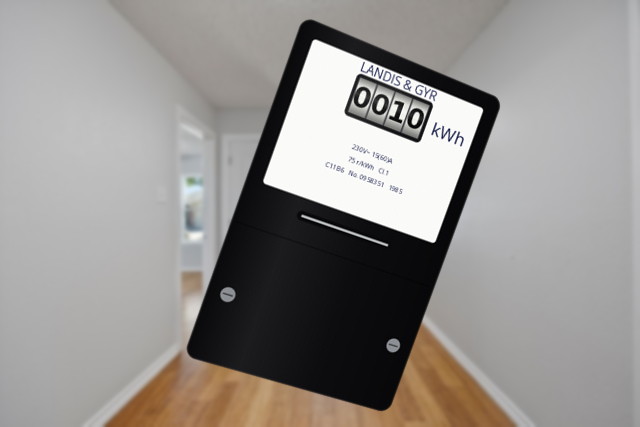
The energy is {"value": 10, "unit": "kWh"}
